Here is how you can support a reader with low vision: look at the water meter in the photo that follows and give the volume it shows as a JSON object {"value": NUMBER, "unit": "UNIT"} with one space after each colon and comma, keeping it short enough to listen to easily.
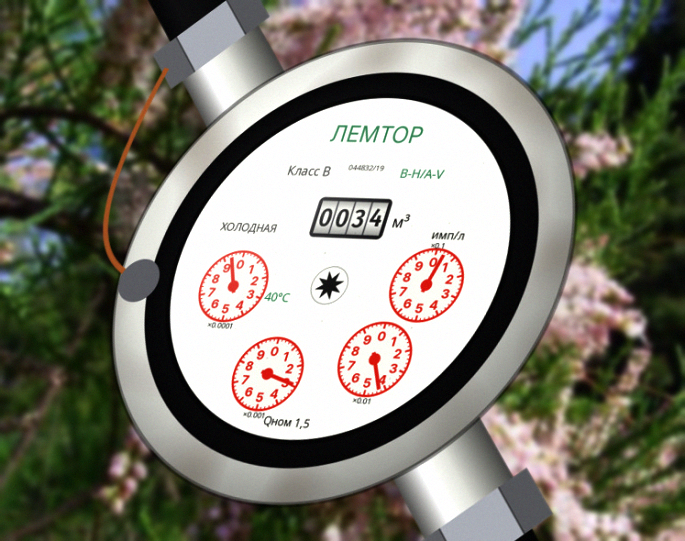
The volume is {"value": 34.0429, "unit": "m³"}
